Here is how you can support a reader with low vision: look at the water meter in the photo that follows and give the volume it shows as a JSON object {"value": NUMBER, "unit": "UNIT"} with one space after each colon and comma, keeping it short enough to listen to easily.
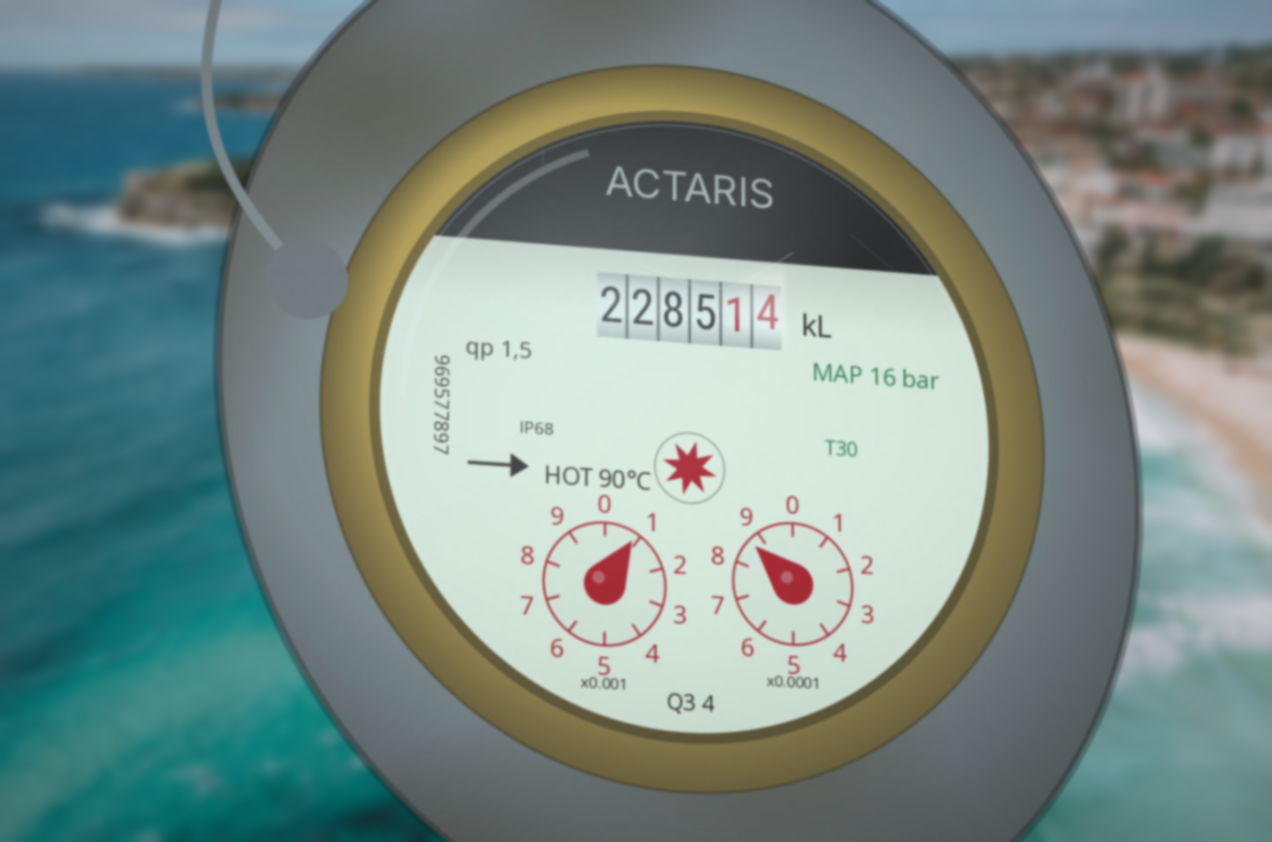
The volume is {"value": 2285.1408, "unit": "kL"}
